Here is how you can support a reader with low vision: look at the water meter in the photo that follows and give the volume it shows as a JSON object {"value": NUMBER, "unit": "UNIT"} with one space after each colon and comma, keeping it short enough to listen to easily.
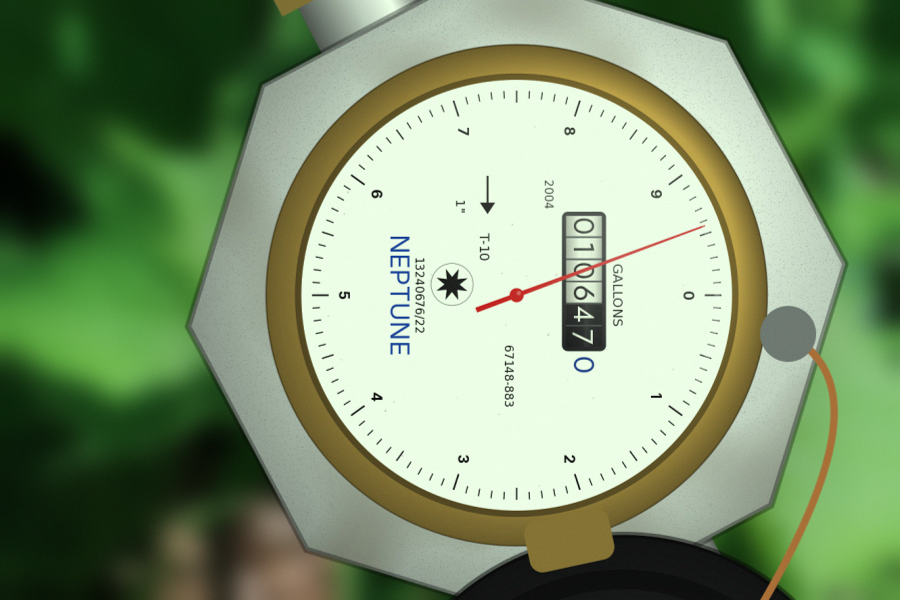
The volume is {"value": 106469.4, "unit": "gal"}
